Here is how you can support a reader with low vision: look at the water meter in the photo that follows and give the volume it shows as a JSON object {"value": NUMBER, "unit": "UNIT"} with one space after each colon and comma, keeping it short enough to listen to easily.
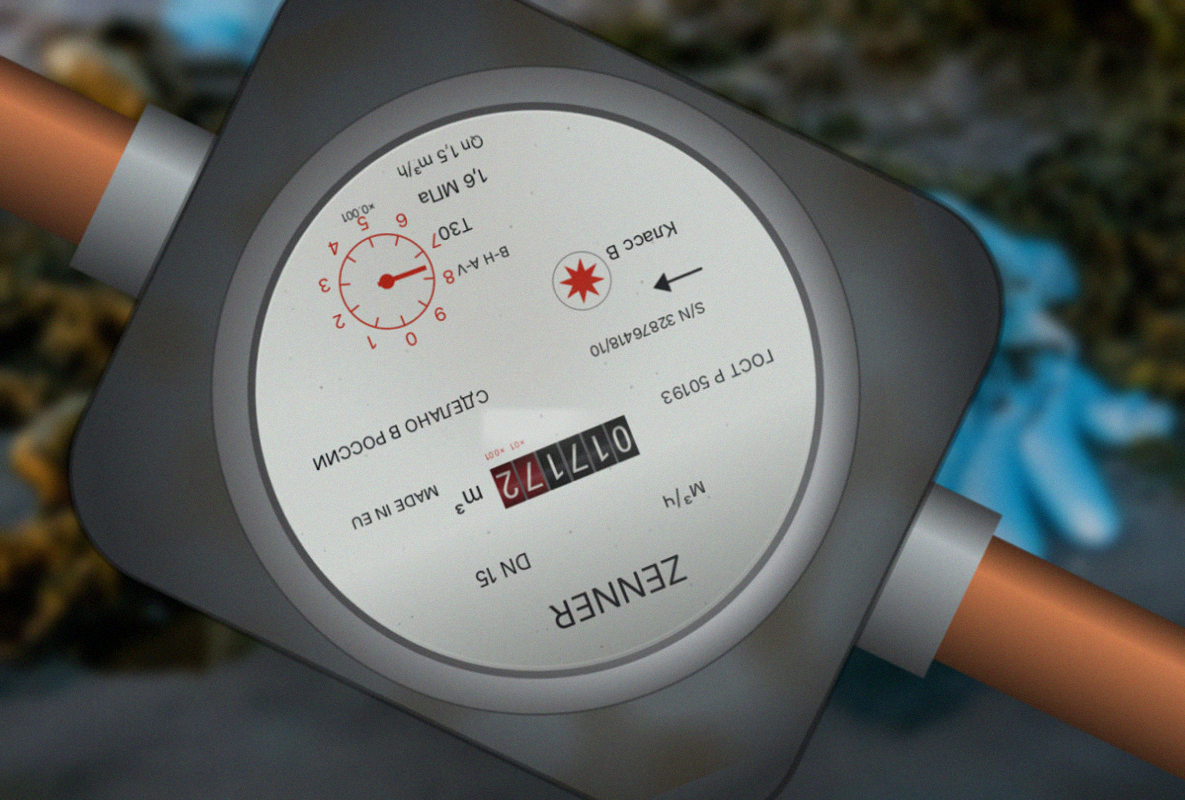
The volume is {"value": 171.727, "unit": "m³"}
